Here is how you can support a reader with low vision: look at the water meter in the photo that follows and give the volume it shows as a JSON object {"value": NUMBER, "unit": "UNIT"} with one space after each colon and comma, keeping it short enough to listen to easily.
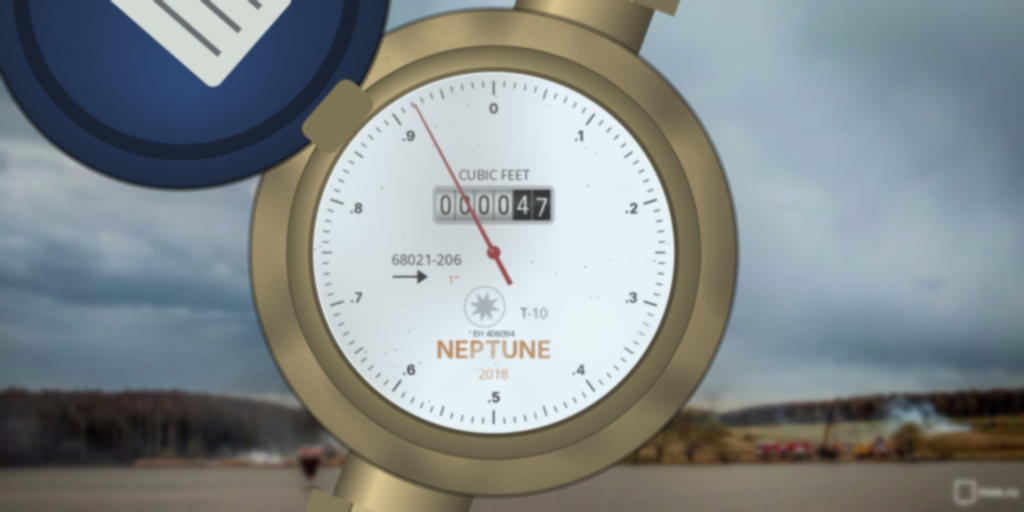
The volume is {"value": 46.92, "unit": "ft³"}
